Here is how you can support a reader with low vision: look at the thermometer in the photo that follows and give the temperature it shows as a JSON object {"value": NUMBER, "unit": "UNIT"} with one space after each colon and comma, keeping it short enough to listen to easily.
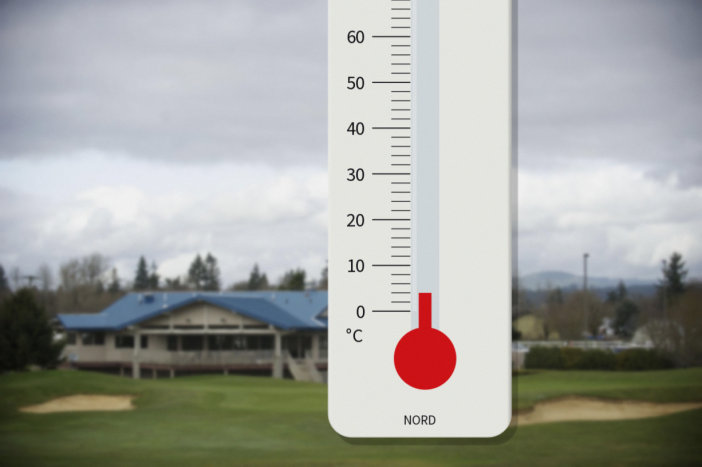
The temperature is {"value": 4, "unit": "°C"}
